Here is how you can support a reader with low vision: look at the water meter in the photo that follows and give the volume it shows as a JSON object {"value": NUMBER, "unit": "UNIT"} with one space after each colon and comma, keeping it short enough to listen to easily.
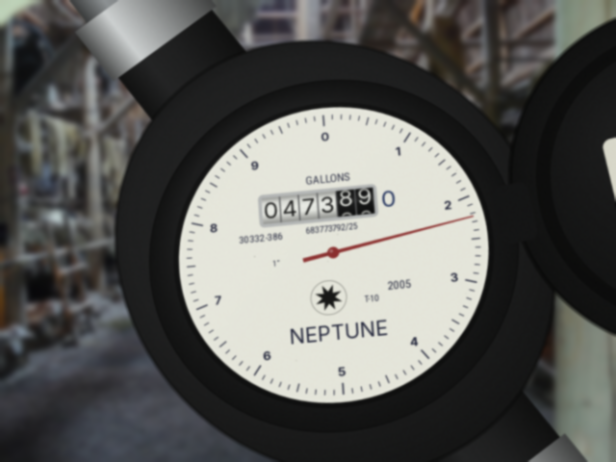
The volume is {"value": 473892.2, "unit": "gal"}
